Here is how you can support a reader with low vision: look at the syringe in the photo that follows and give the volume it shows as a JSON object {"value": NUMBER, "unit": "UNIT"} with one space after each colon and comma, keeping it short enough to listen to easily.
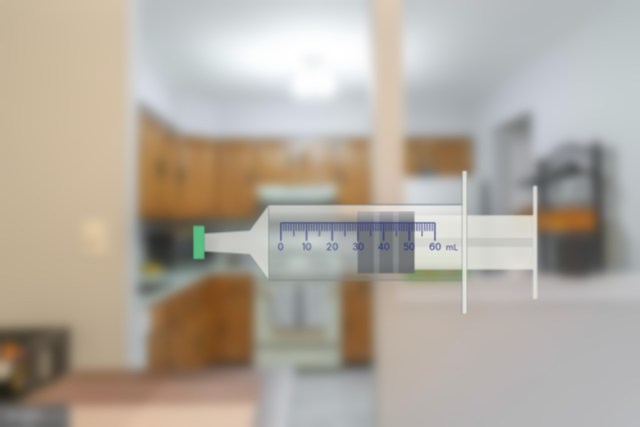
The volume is {"value": 30, "unit": "mL"}
